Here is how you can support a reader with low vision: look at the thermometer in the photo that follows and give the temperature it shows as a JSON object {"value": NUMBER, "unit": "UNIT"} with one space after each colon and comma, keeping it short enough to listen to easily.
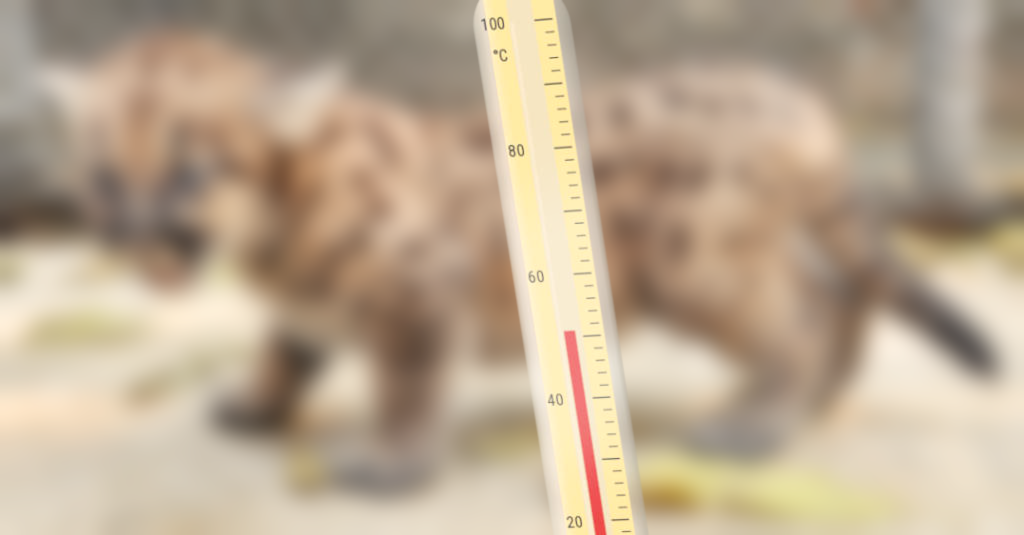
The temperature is {"value": 51, "unit": "°C"}
